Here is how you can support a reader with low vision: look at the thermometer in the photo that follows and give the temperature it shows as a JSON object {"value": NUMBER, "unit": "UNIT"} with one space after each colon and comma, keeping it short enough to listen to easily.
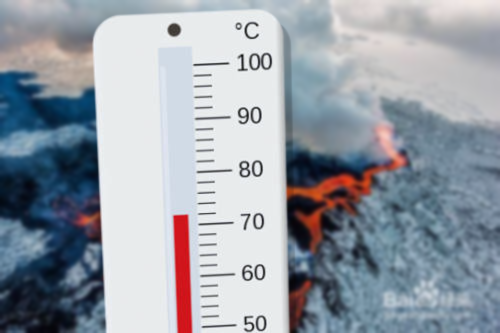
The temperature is {"value": 72, "unit": "°C"}
